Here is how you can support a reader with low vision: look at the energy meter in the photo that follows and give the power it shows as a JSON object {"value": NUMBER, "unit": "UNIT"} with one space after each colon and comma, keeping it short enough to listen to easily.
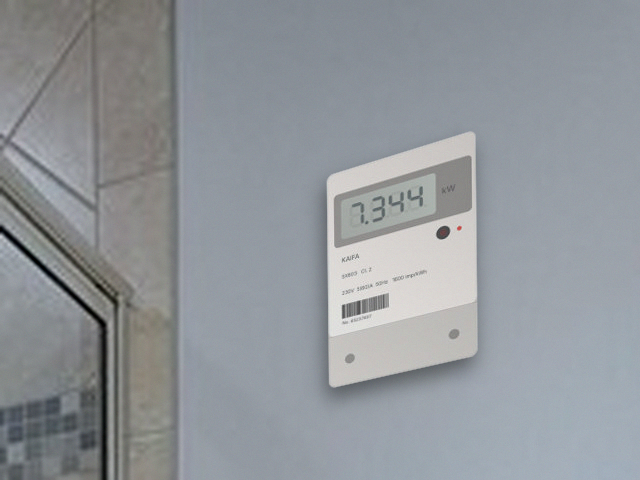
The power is {"value": 7.344, "unit": "kW"}
